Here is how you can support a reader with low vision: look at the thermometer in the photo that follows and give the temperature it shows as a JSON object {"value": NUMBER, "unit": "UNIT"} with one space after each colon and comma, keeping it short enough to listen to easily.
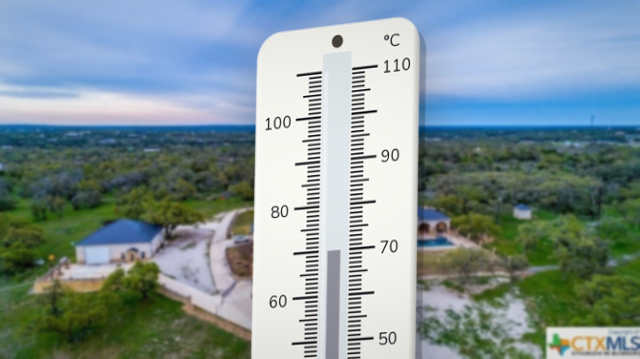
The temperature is {"value": 70, "unit": "°C"}
